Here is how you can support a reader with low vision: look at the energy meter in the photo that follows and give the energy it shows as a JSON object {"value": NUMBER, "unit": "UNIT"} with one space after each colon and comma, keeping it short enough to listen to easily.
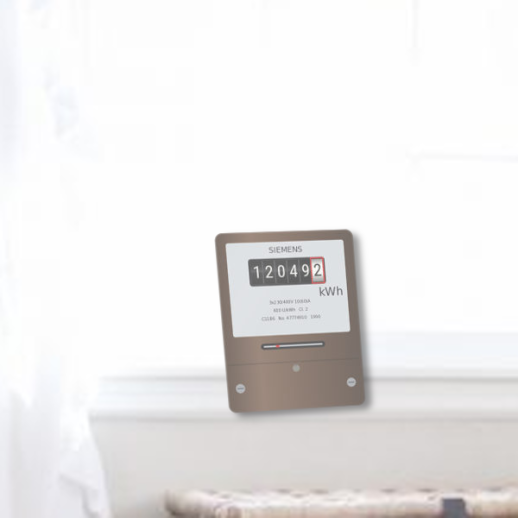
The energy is {"value": 12049.2, "unit": "kWh"}
